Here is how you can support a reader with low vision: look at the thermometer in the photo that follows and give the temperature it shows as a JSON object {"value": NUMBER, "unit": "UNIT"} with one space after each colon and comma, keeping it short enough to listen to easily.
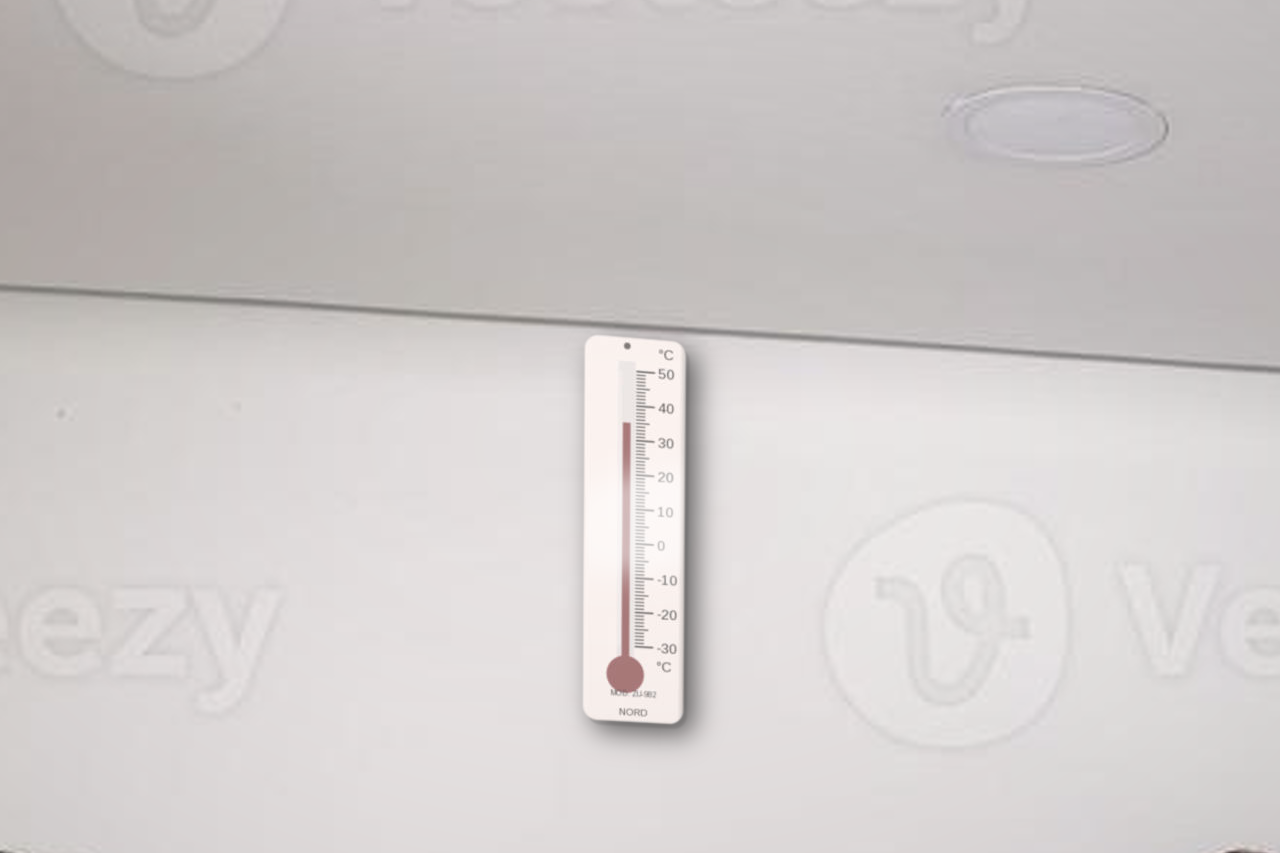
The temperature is {"value": 35, "unit": "°C"}
